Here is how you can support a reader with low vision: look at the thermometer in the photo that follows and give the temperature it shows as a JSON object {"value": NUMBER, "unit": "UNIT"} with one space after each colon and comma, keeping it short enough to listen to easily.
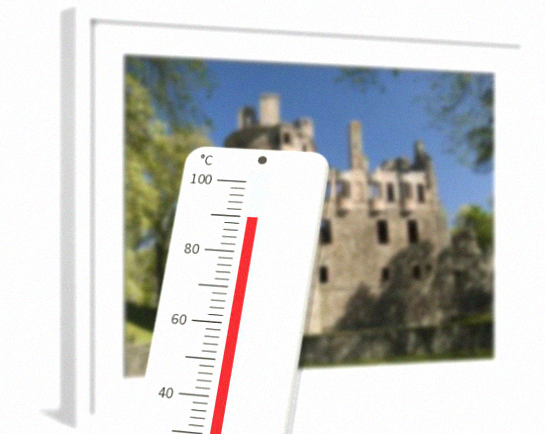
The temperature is {"value": 90, "unit": "°C"}
